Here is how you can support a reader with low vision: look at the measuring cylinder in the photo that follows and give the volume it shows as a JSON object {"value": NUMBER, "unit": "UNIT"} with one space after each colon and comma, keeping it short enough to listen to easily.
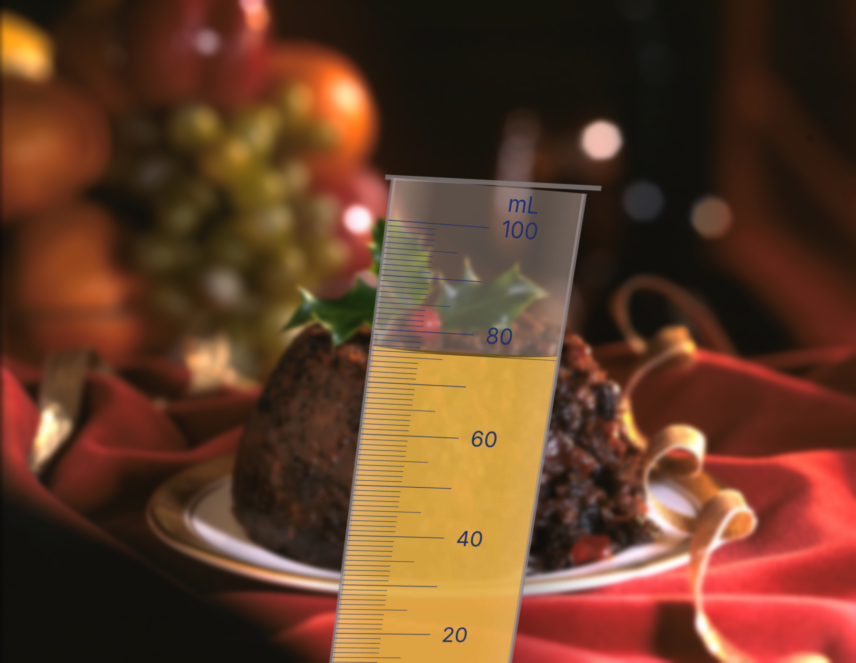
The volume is {"value": 76, "unit": "mL"}
